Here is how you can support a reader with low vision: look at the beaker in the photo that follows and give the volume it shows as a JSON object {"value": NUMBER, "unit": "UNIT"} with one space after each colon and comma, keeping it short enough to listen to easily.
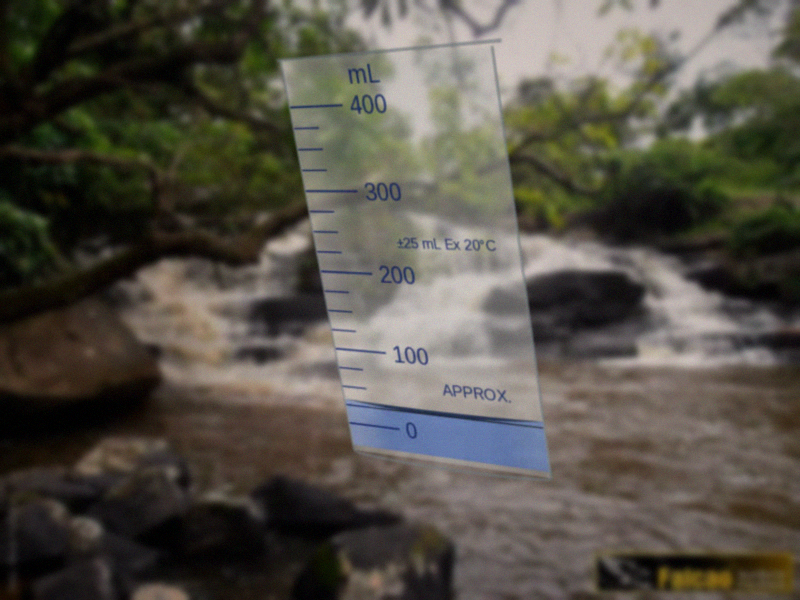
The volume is {"value": 25, "unit": "mL"}
